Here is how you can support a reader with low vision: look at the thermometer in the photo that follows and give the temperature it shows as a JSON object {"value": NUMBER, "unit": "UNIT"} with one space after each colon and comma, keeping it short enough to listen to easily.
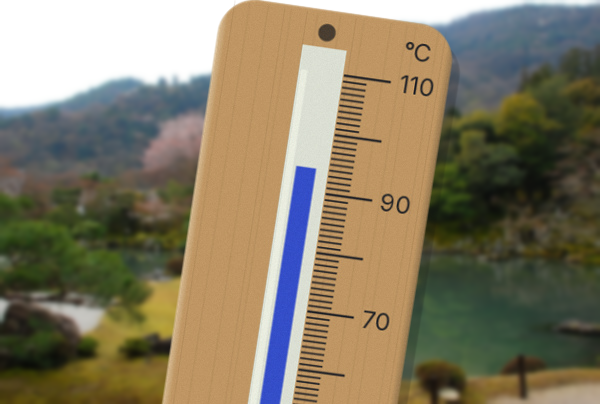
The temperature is {"value": 94, "unit": "°C"}
